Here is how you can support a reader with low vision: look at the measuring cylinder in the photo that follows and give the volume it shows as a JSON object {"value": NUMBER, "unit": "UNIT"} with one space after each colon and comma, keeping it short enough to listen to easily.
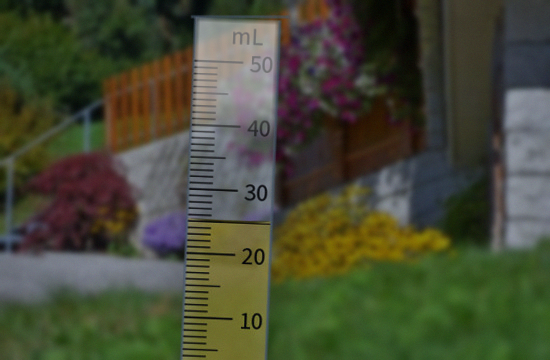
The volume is {"value": 25, "unit": "mL"}
